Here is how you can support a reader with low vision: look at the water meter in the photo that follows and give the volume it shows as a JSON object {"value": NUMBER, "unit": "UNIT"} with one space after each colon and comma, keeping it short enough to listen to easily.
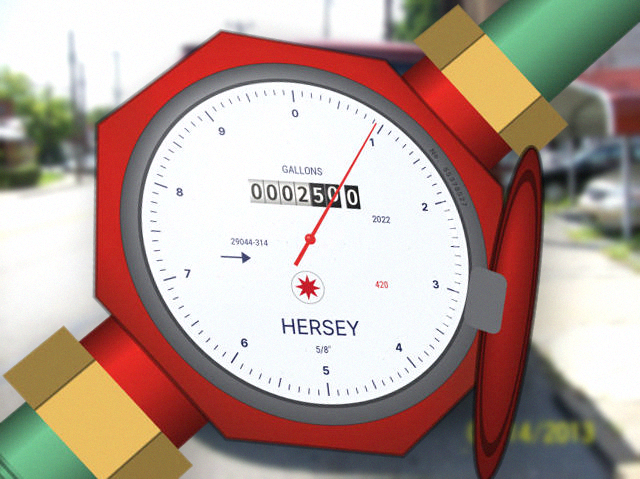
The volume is {"value": 2500.9, "unit": "gal"}
